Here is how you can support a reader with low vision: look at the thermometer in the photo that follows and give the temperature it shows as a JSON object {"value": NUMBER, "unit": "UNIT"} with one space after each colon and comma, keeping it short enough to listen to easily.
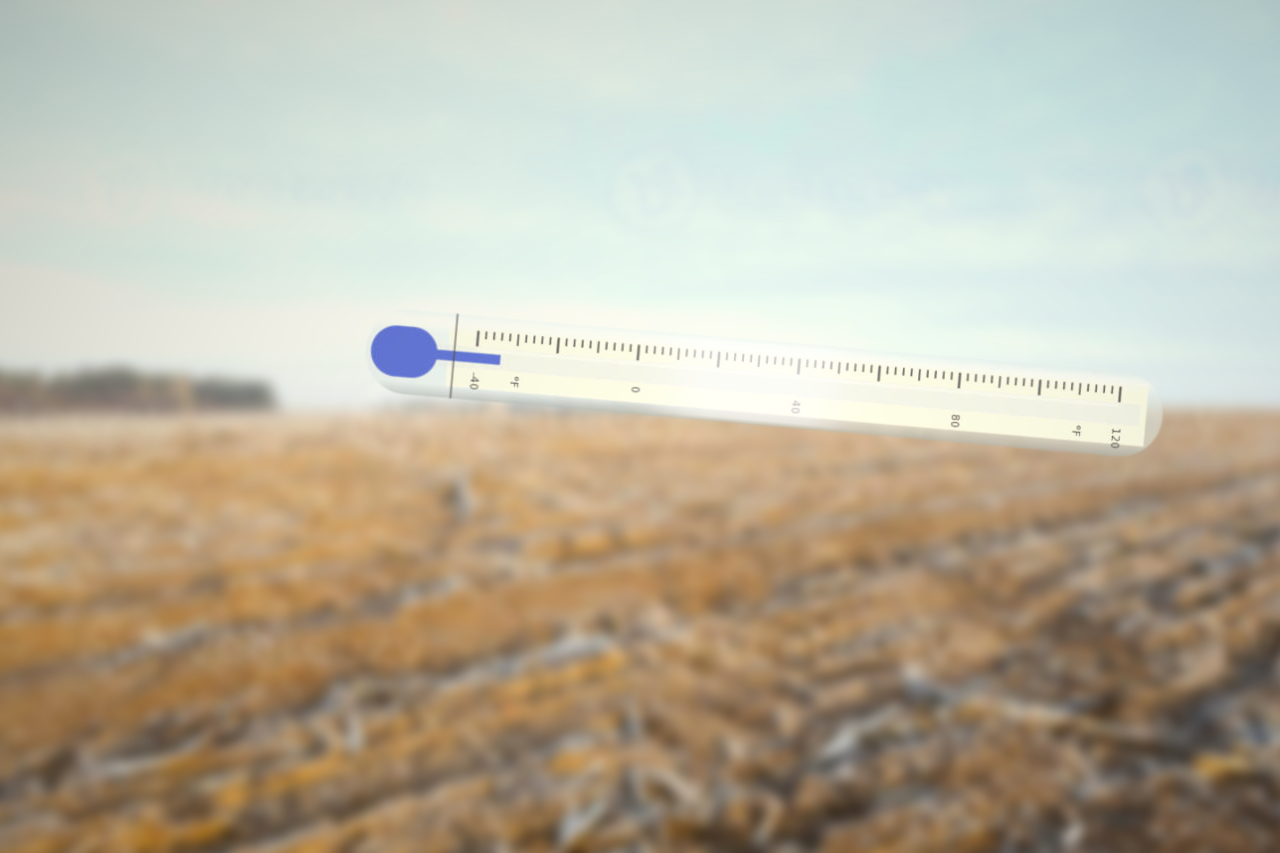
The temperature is {"value": -34, "unit": "°F"}
